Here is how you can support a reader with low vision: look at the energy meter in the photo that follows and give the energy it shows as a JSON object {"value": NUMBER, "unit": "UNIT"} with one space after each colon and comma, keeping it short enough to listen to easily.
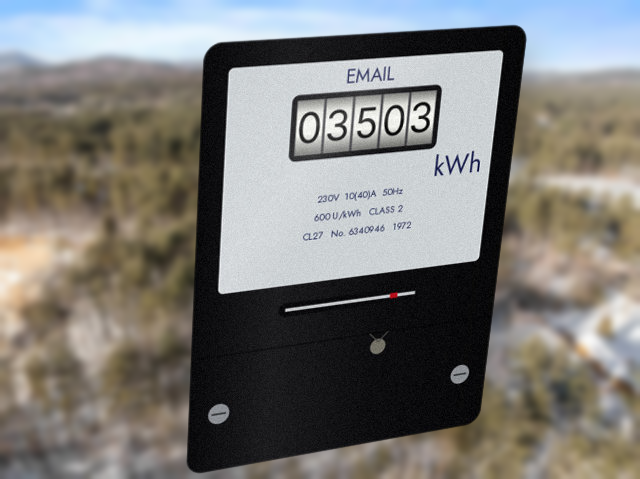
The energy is {"value": 3503, "unit": "kWh"}
